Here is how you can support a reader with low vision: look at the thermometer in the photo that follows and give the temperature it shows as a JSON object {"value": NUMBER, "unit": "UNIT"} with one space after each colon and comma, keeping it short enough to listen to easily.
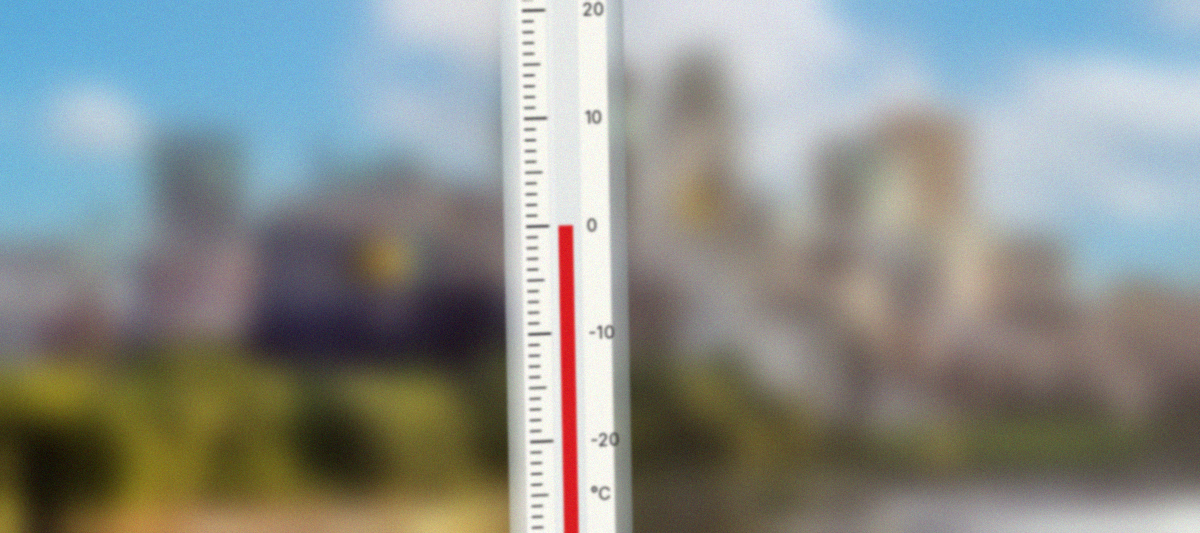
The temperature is {"value": 0, "unit": "°C"}
